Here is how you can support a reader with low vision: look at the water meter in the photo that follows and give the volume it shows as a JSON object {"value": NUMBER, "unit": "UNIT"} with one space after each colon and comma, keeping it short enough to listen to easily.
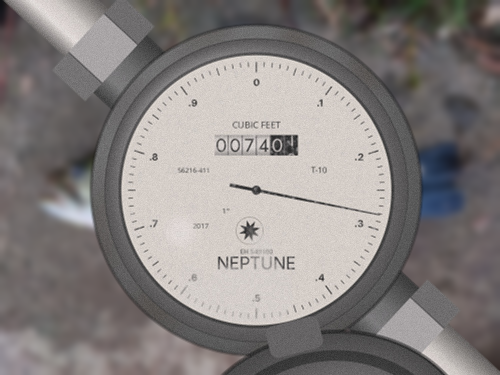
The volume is {"value": 7401.28, "unit": "ft³"}
